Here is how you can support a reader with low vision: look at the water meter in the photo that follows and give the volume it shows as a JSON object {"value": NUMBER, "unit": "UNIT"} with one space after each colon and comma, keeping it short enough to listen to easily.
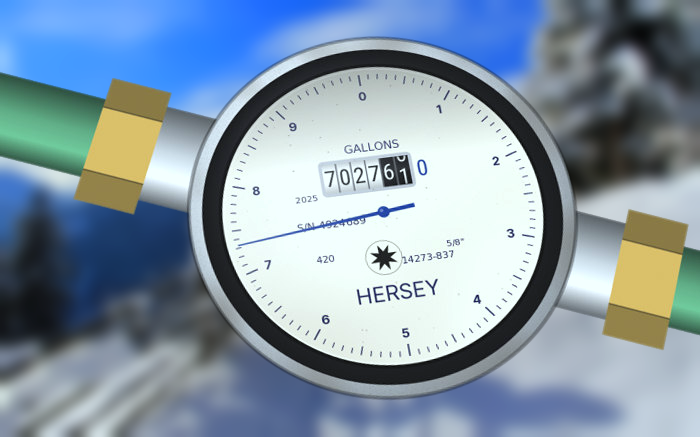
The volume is {"value": 7027607.3, "unit": "gal"}
